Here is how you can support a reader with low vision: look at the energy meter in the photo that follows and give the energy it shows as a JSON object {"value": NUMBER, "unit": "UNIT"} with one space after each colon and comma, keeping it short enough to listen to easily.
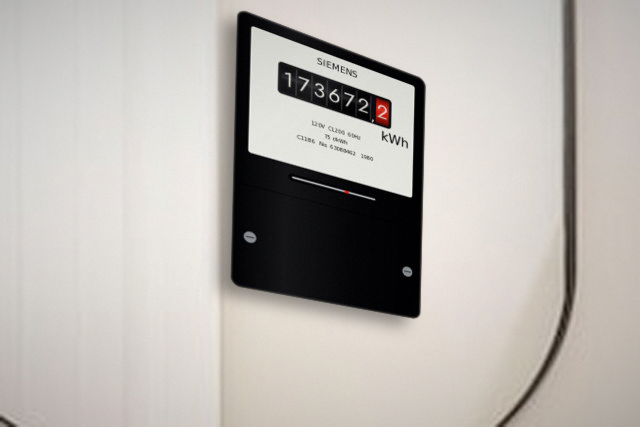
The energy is {"value": 173672.2, "unit": "kWh"}
